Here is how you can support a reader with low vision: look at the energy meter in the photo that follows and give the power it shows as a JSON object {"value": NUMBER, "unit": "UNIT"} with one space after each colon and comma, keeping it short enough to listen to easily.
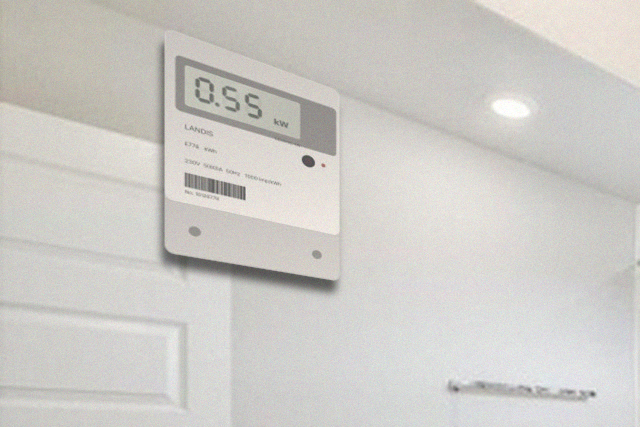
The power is {"value": 0.55, "unit": "kW"}
